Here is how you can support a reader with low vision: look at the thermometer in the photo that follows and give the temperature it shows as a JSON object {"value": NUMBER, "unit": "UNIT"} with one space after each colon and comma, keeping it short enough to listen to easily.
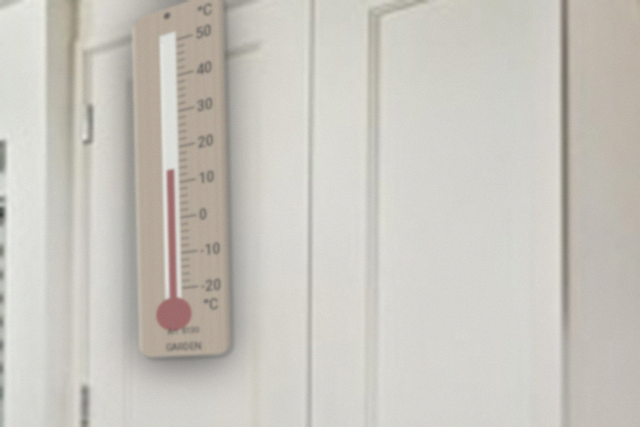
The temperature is {"value": 14, "unit": "°C"}
